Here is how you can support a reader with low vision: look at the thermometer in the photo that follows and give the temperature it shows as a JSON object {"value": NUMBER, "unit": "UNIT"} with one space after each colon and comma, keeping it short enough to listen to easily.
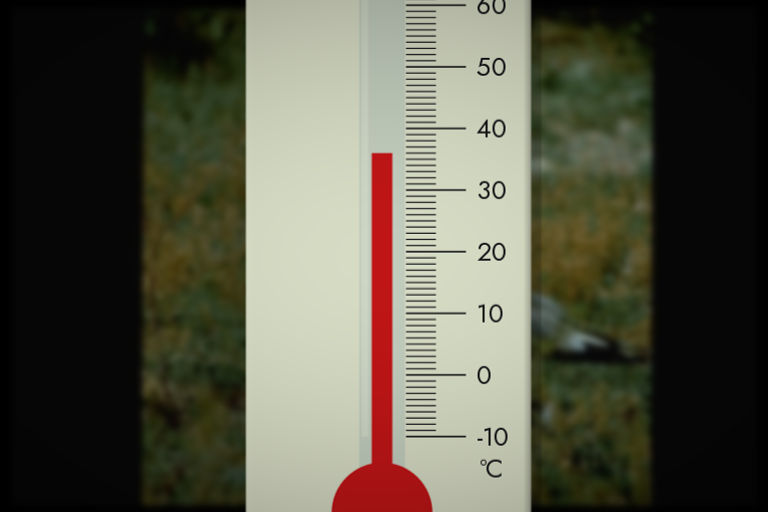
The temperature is {"value": 36, "unit": "°C"}
